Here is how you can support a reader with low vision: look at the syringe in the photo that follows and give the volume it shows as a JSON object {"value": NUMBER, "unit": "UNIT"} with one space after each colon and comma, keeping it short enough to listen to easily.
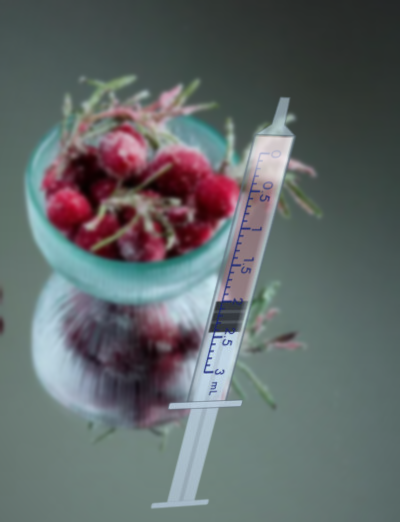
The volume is {"value": 2, "unit": "mL"}
